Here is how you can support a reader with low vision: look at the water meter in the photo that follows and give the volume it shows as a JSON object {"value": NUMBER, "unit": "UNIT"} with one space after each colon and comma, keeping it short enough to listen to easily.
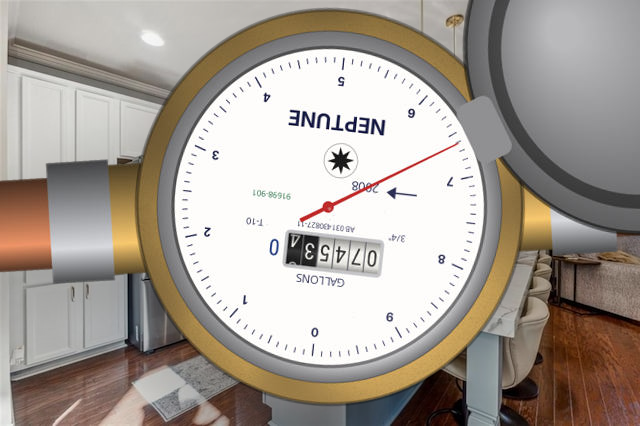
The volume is {"value": 745336.6, "unit": "gal"}
